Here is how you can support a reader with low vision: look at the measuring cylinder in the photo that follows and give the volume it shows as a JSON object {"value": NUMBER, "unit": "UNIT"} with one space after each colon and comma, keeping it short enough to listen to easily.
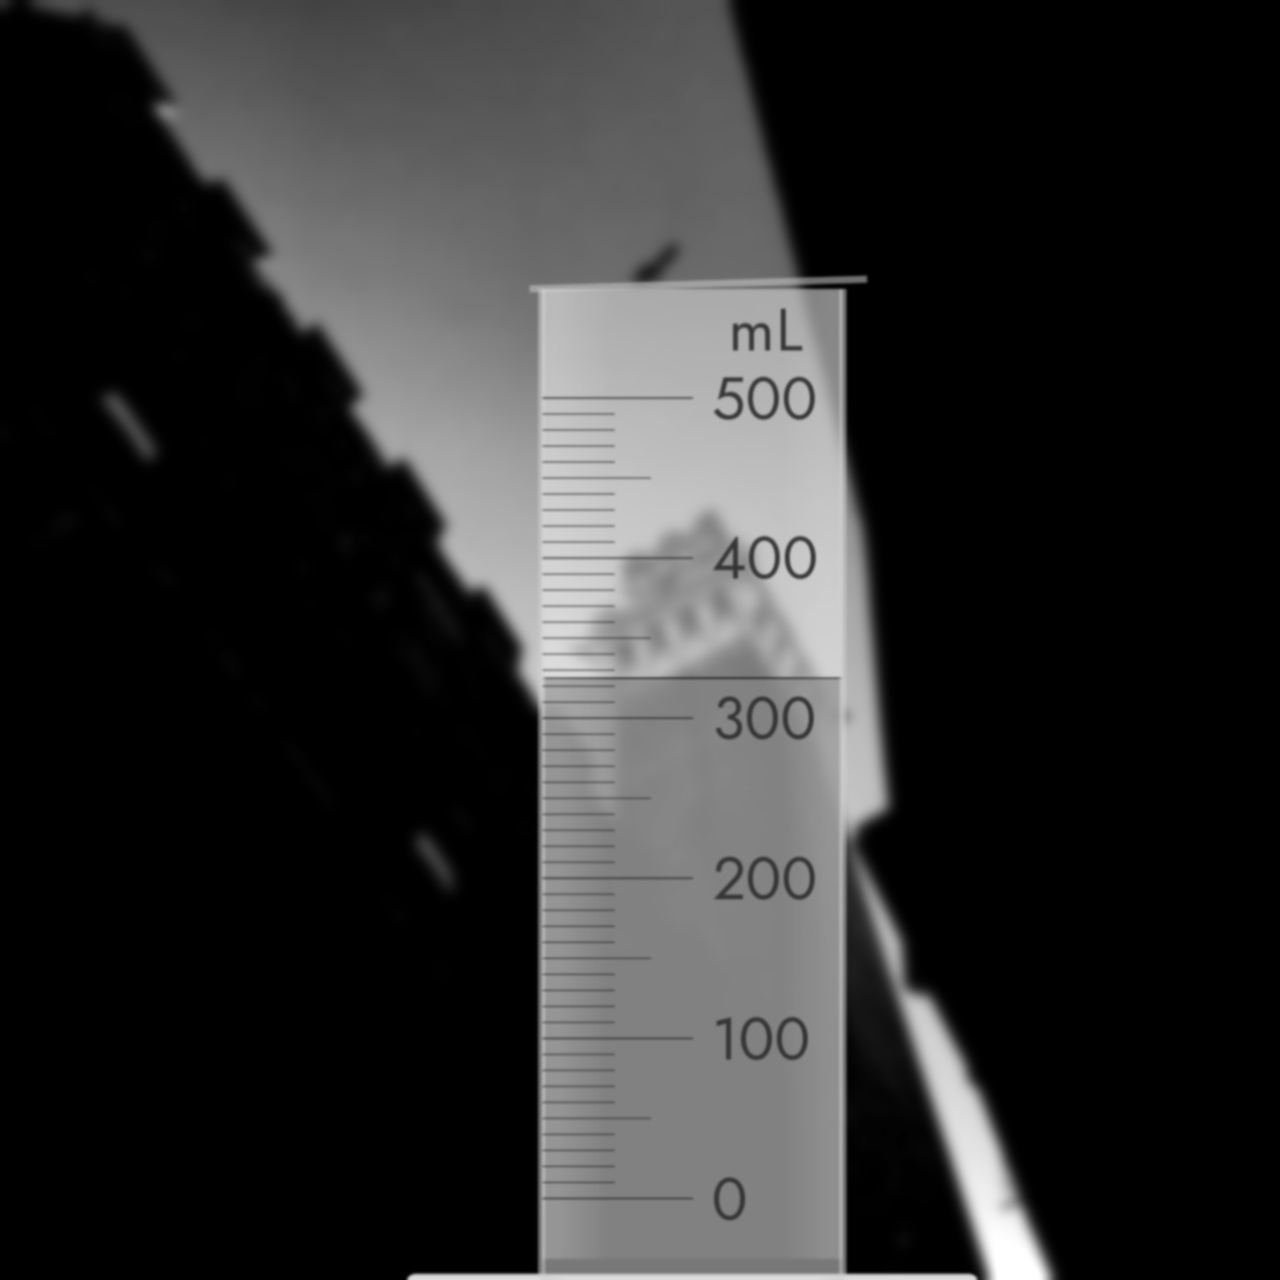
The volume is {"value": 325, "unit": "mL"}
